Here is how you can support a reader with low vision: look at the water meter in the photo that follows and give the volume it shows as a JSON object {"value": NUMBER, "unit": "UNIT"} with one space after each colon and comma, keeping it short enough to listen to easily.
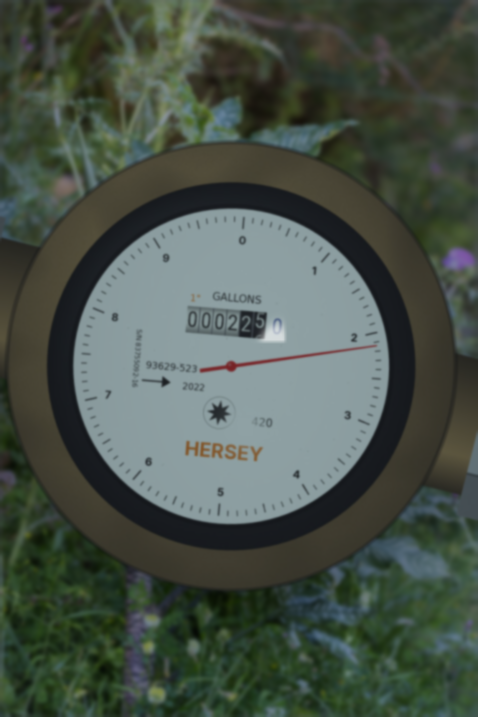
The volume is {"value": 2252.1, "unit": "gal"}
